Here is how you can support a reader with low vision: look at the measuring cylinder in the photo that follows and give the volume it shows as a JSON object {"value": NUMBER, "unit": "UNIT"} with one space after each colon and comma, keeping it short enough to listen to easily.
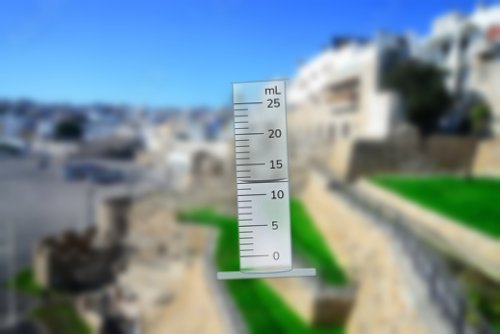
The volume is {"value": 12, "unit": "mL"}
